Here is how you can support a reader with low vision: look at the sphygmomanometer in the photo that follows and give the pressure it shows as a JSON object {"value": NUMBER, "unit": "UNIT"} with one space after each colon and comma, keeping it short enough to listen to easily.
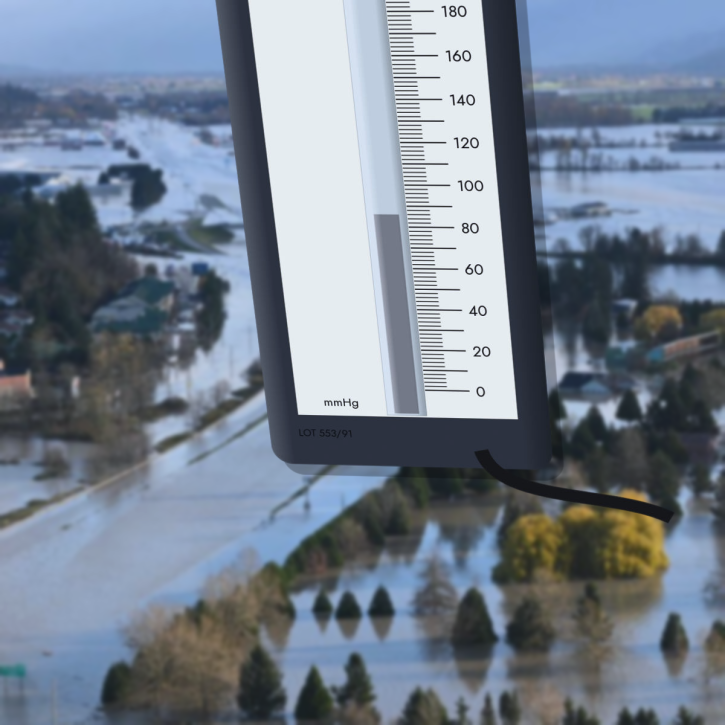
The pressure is {"value": 86, "unit": "mmHg"}
